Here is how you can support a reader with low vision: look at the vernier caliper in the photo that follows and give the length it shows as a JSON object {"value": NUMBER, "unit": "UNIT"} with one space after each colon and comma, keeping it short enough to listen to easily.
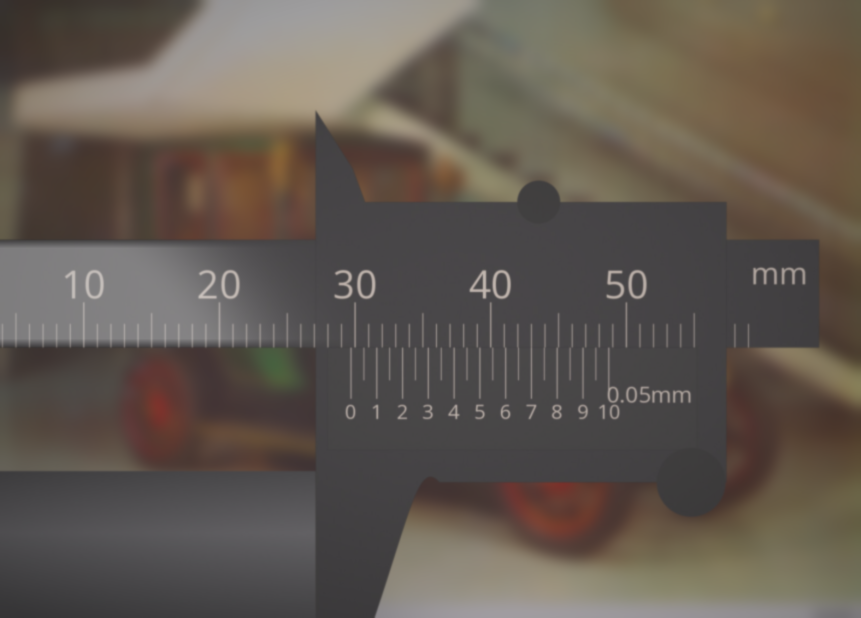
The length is {"value": 29.7, "unit": "mm"}
